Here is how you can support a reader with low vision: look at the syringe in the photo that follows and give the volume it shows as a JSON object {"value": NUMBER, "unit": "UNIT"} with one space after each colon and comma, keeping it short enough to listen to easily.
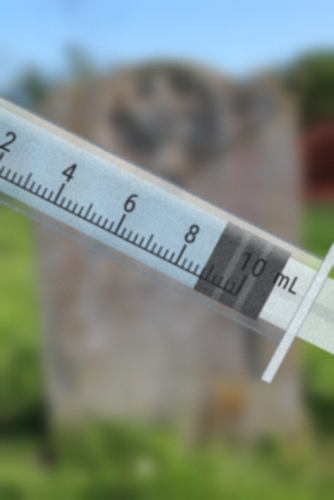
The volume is {"value": 8.8, "unit": "mL"}
